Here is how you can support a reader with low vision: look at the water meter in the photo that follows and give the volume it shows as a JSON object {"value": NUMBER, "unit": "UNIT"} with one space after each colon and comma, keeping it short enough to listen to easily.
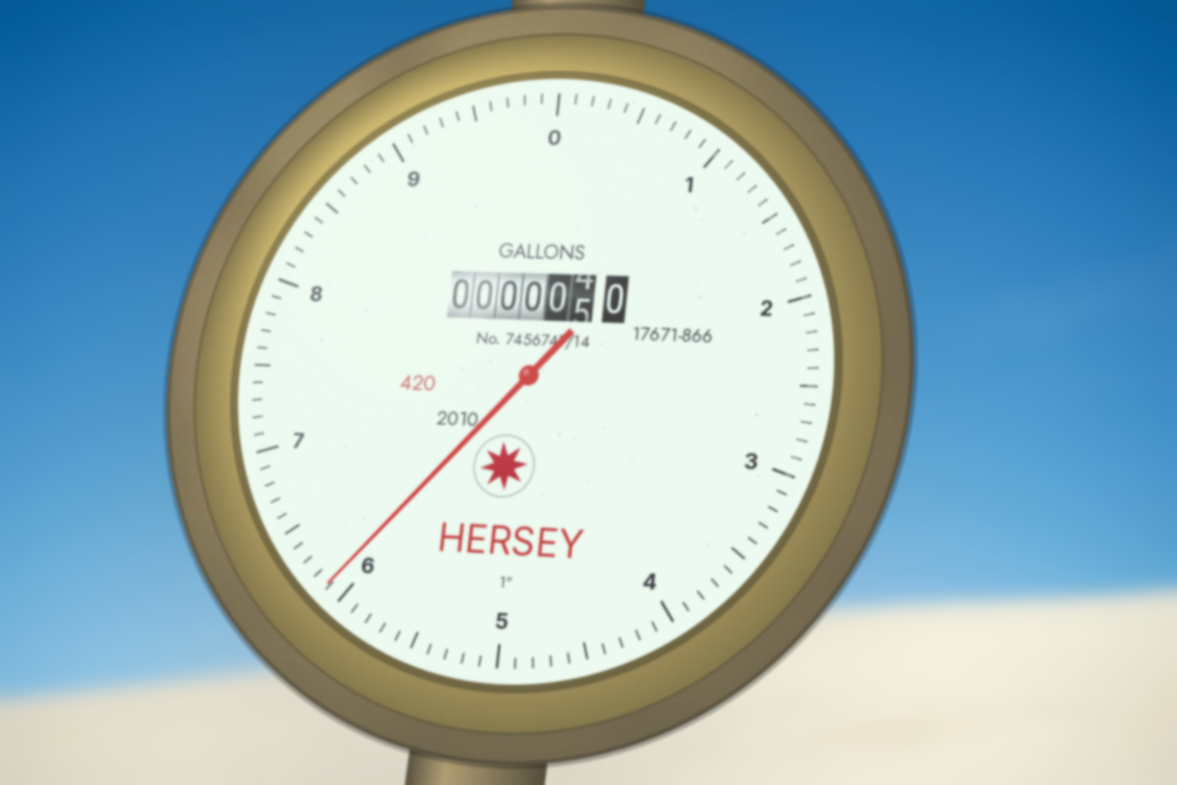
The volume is {"value": 46.1, "unit": "gal"}
